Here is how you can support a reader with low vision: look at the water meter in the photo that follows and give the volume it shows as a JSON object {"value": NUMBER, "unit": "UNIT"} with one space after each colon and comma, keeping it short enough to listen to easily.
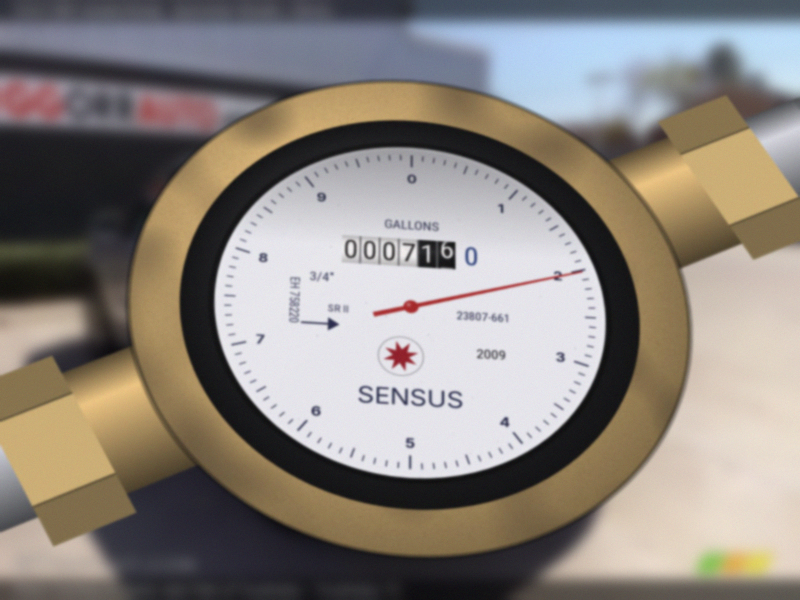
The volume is {"value": 7162.0, "unit": "gal"}
